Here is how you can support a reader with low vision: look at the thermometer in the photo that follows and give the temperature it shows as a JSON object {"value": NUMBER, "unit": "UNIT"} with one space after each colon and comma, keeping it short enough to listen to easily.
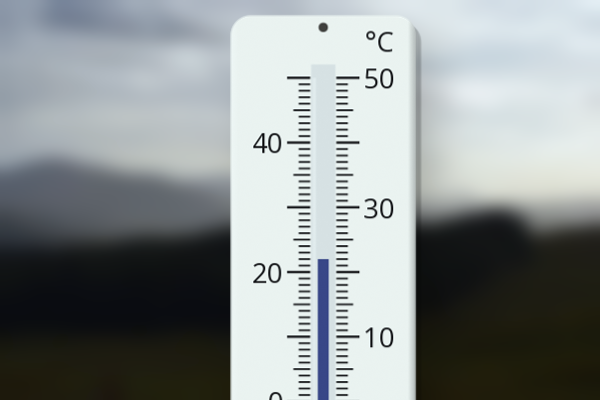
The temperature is {"value": 22, "unit": "°C"}
